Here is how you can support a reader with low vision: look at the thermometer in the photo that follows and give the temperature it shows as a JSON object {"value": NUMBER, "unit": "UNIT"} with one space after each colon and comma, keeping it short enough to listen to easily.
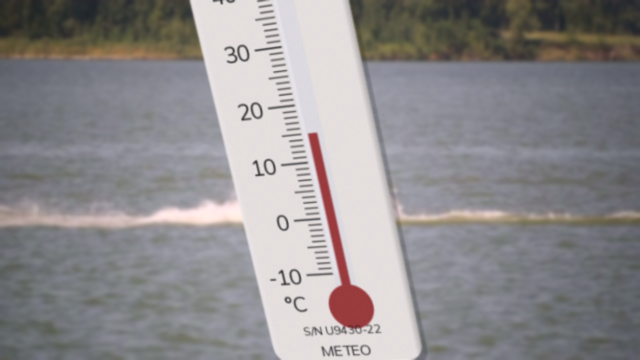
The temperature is {"value": 15, "unit": "°C"}
